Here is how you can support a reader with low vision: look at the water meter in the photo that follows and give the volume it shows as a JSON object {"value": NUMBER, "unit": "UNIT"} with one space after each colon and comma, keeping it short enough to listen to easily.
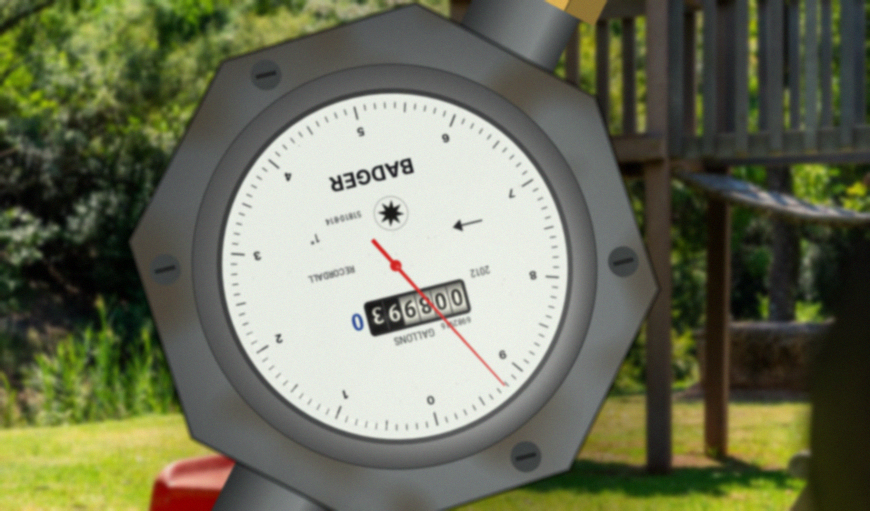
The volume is {"value": 89929.2, "unit": "gal"}
